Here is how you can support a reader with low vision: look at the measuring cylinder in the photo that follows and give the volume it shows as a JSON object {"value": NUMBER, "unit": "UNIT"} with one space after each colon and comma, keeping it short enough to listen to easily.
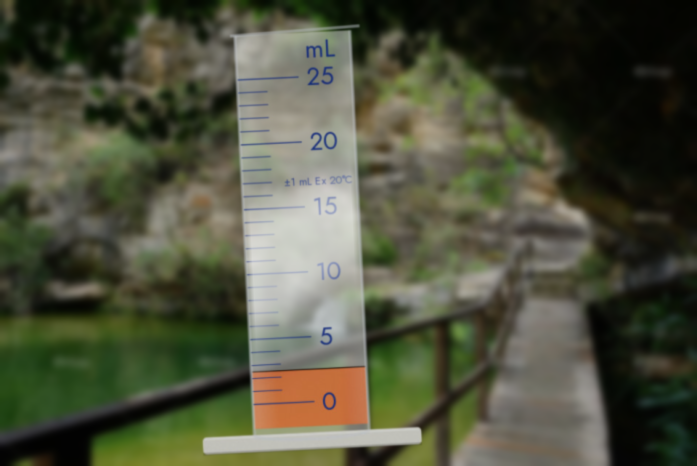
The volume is {"value": 2.5, "unit": "mL"}
